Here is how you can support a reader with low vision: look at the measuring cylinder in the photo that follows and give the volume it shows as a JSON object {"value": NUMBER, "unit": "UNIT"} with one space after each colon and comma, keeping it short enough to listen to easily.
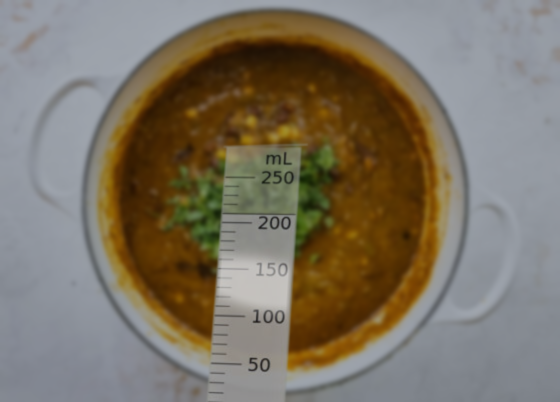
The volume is {"value": 210, "unit": "mL"}
